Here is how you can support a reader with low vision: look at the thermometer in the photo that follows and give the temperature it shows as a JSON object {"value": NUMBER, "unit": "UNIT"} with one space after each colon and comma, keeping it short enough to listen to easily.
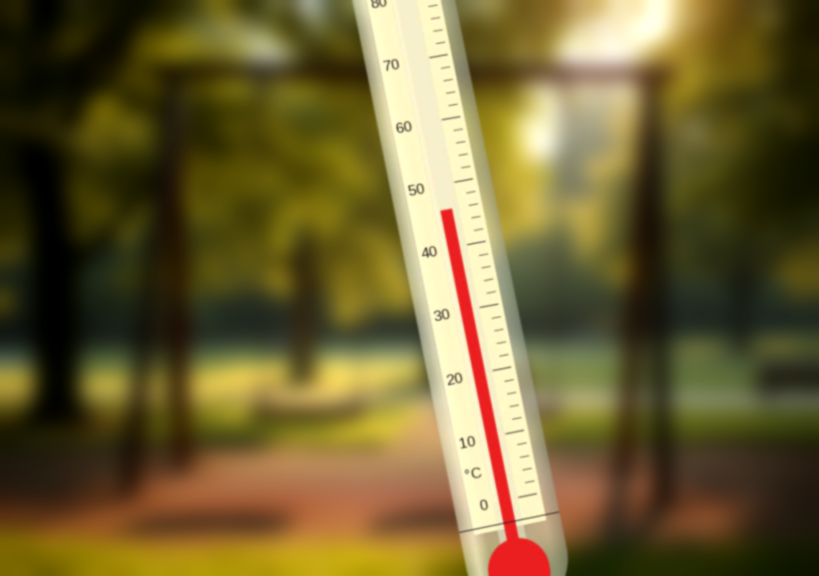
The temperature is {"value": 46, "unit": "°C"}
